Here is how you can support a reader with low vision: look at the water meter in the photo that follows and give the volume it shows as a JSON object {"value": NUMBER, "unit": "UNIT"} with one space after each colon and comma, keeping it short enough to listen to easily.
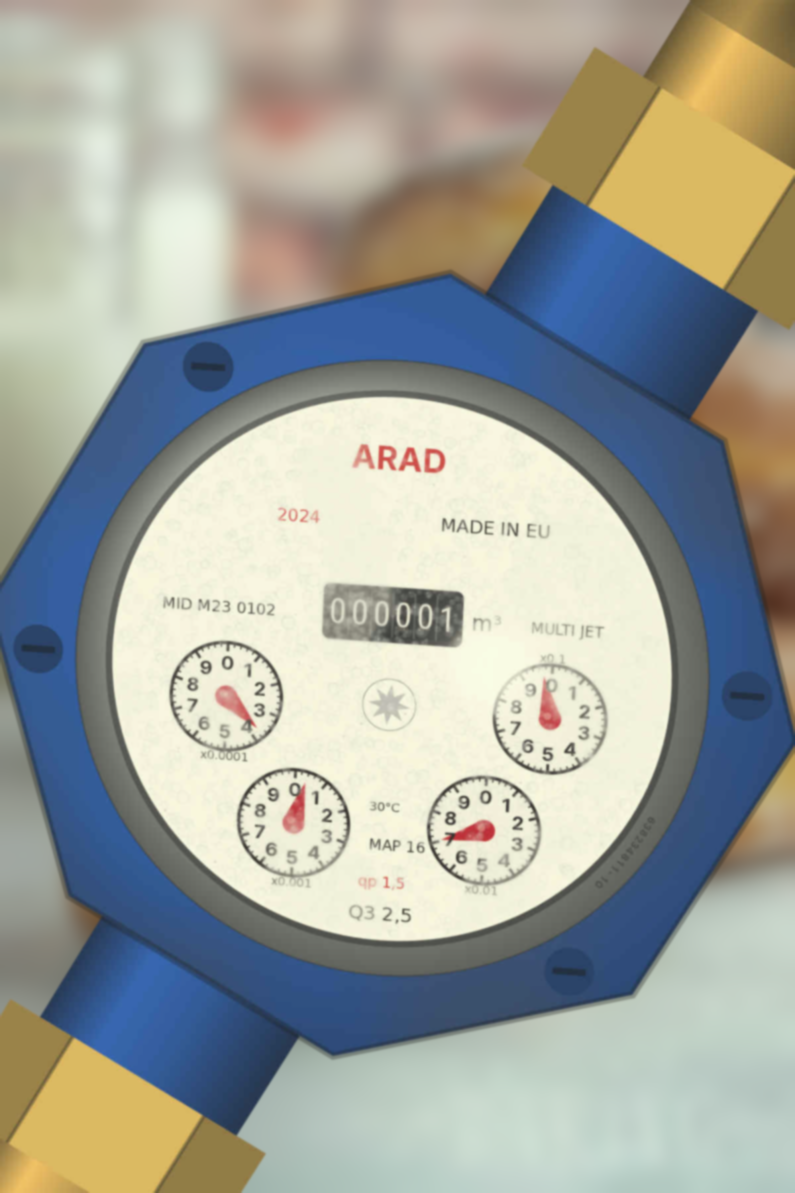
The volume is {"value": 0.9703, "unit": "m³"}
